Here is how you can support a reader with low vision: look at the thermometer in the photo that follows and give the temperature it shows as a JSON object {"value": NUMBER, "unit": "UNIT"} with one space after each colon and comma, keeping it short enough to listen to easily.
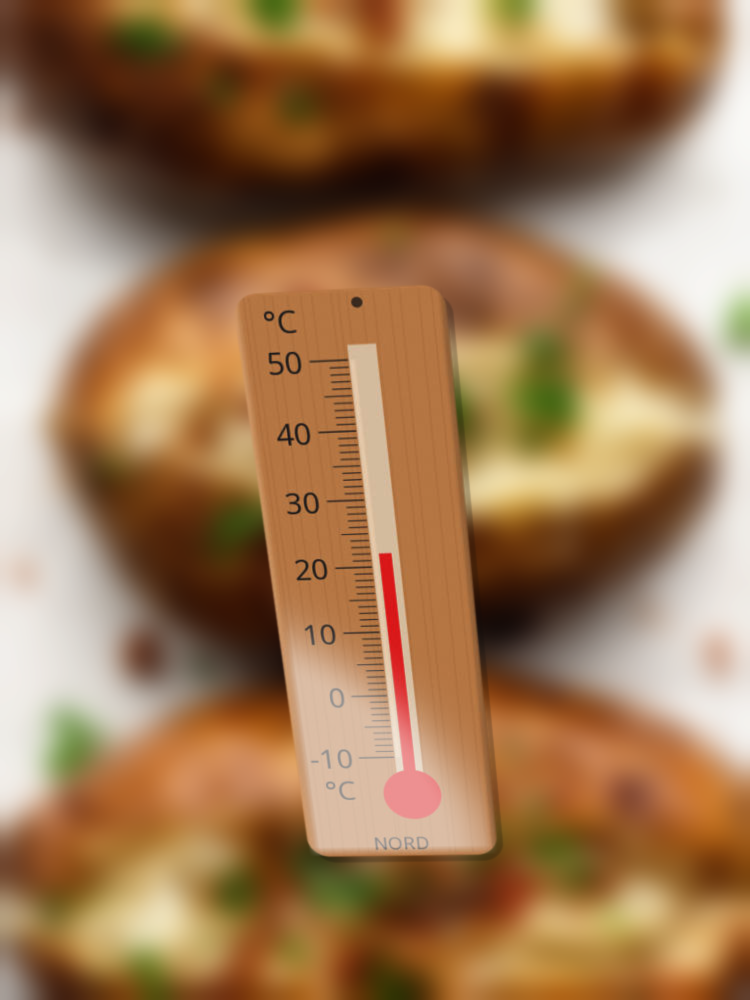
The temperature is {"value": 22, "unit": "°C"}
